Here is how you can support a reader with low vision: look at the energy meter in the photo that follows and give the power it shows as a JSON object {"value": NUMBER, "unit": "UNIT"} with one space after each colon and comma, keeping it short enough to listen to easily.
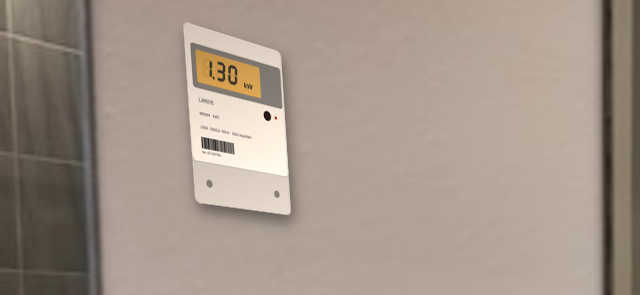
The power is {"value": 1.30, "unit": "kW"}
